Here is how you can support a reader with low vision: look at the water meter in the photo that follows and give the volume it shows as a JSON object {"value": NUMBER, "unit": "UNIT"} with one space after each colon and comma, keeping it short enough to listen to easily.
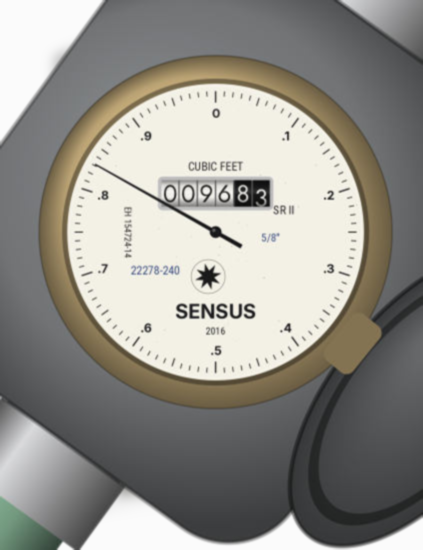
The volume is {"value": 9682.83, "unit": "ft³"}
